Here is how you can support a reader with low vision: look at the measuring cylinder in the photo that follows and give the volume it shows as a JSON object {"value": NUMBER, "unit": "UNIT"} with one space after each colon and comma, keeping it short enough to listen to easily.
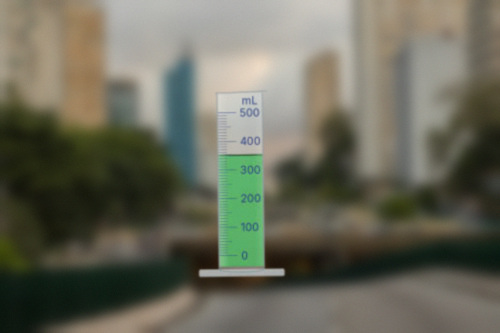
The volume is {"value": 350, "unit": "mL"}
